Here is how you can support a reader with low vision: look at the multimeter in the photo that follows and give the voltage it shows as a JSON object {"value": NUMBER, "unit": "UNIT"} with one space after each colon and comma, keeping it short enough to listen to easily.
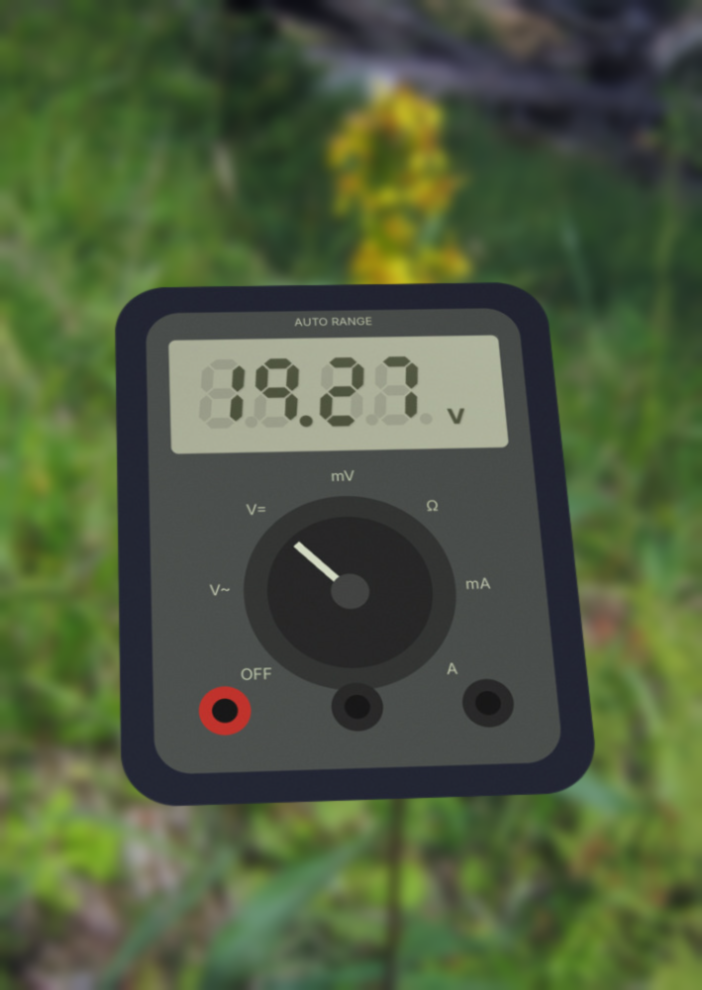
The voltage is {"value": 19.27, "unit": "V"}
